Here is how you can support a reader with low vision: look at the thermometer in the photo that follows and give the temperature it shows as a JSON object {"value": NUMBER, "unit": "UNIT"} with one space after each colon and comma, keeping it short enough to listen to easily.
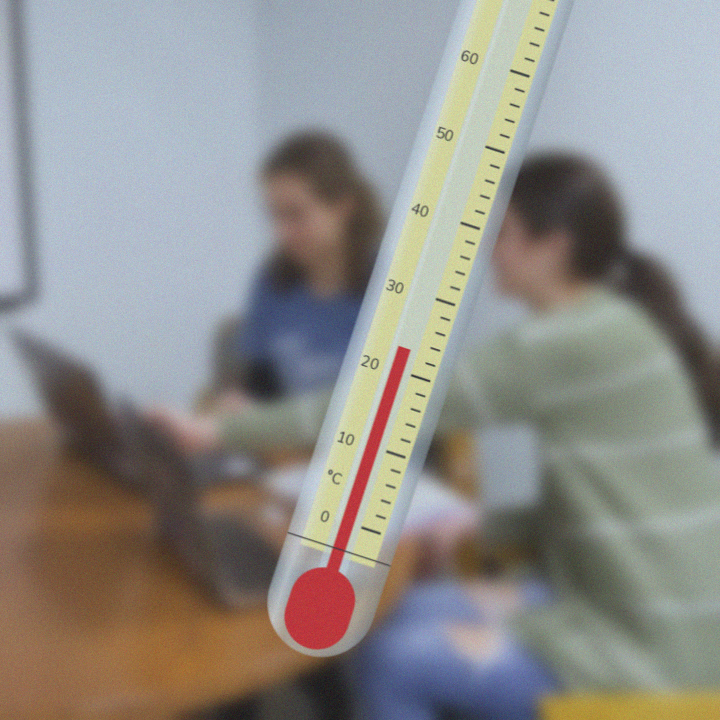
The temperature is {"value": 23, "unit": "°C"}
